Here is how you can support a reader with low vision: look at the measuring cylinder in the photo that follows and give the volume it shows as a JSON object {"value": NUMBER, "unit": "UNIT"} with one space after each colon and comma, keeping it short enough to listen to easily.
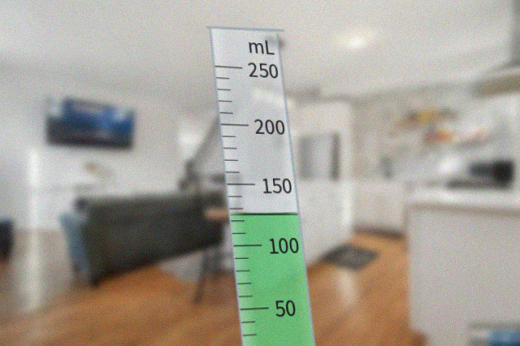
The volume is {"value": 125, "unit": "mL"}
